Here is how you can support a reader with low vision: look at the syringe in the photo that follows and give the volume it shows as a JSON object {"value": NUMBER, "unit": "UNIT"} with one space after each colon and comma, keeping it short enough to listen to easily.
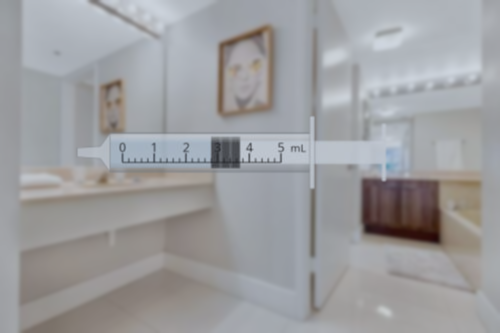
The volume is {"value": 2.8, "unit": "mL"}
